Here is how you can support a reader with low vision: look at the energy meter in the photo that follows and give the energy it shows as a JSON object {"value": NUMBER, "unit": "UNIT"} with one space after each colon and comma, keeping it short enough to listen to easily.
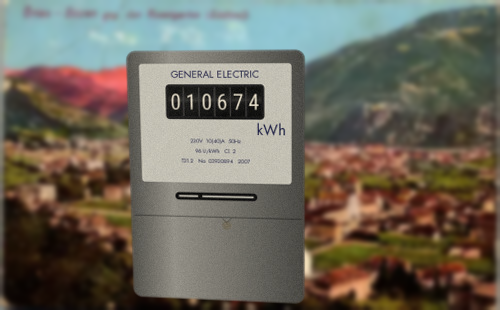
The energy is {"value": 10674, "unit": "kWh"}
